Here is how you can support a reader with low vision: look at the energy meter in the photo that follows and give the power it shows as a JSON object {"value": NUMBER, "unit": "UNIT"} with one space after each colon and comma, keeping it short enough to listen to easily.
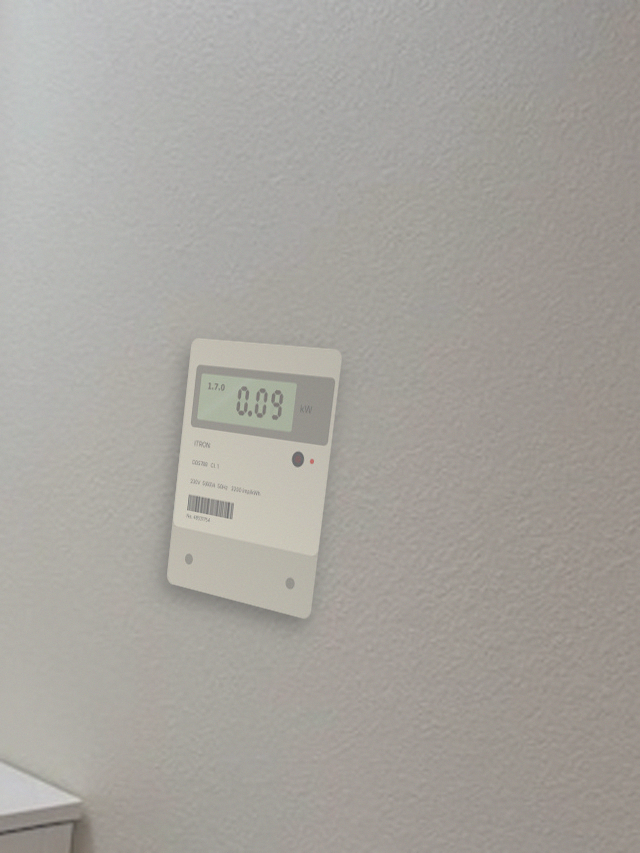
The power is {"value": 0.09, "unit": "kW"}
